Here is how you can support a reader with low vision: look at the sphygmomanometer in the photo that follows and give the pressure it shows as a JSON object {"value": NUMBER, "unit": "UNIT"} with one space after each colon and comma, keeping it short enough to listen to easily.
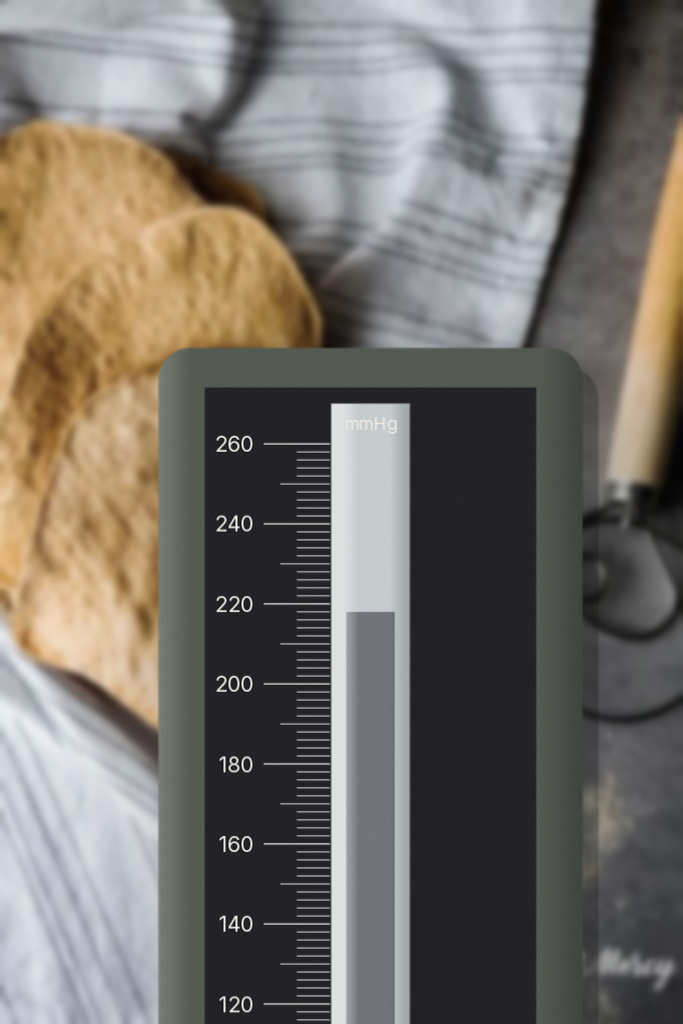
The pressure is {"value": 218, "unit": "mmHg"}
